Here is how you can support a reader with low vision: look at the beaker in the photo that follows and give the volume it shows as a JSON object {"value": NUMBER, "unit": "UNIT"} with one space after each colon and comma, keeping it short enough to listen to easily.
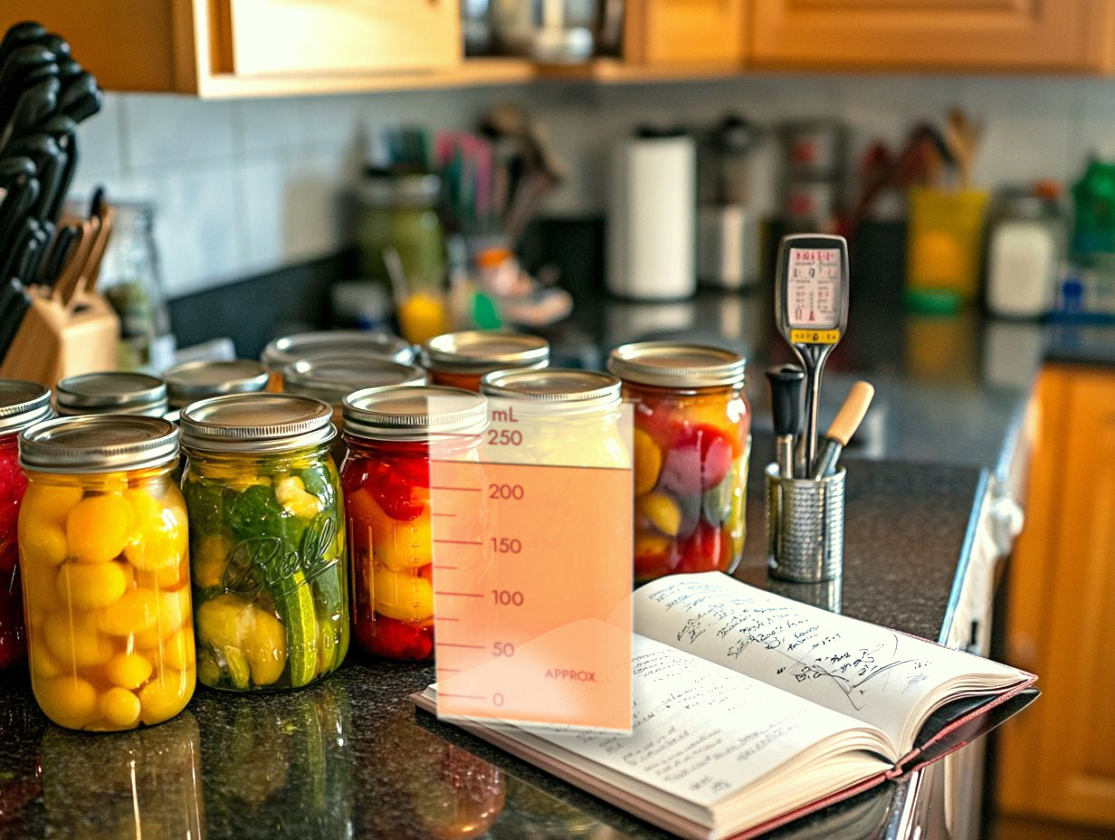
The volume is {"value": 225, "unit": "mL"}
